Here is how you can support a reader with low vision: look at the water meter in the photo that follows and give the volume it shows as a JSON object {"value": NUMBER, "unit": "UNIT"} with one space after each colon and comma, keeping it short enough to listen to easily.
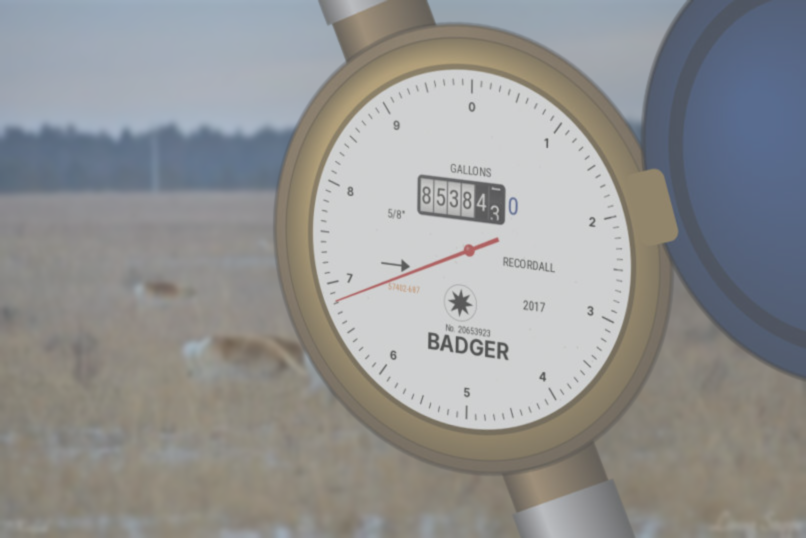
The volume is {"value": 8538426.8, "unit": "gal"}
